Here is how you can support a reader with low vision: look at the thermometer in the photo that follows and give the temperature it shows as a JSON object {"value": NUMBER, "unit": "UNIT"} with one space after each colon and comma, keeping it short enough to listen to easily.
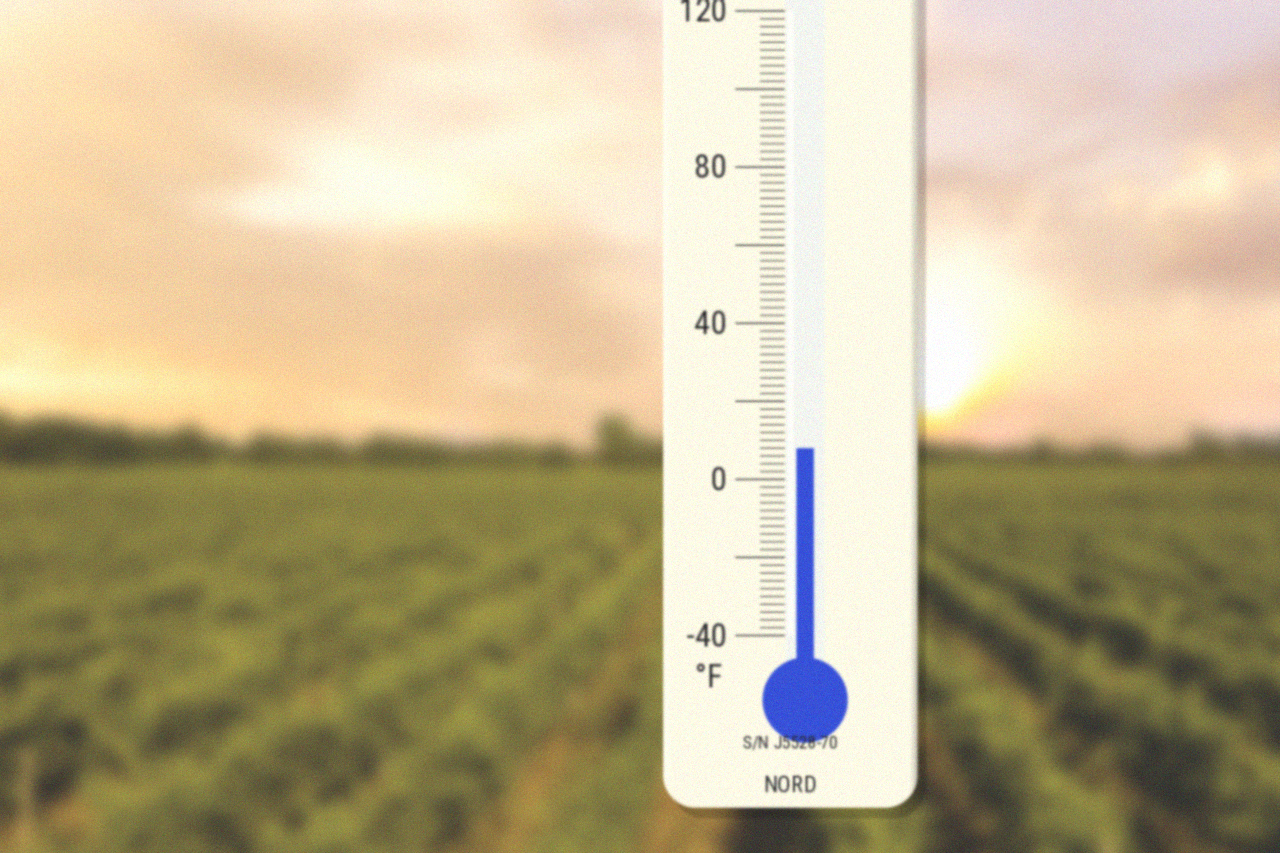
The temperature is {"value": 8, "unit": "°F"}
